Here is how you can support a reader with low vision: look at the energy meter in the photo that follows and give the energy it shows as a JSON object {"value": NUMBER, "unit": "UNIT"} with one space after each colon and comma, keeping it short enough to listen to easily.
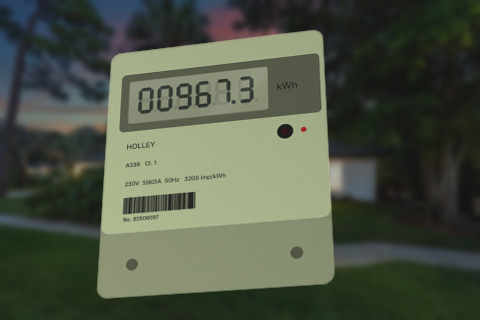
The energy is {"value": 967.3, "unit": "kWh"}
